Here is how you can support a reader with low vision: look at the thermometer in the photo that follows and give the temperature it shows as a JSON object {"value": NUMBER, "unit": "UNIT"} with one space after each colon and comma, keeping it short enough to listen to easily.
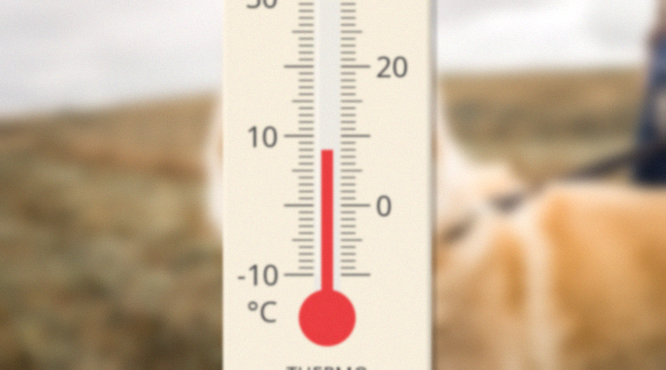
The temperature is {"value": 8, "unit": "°C"}
